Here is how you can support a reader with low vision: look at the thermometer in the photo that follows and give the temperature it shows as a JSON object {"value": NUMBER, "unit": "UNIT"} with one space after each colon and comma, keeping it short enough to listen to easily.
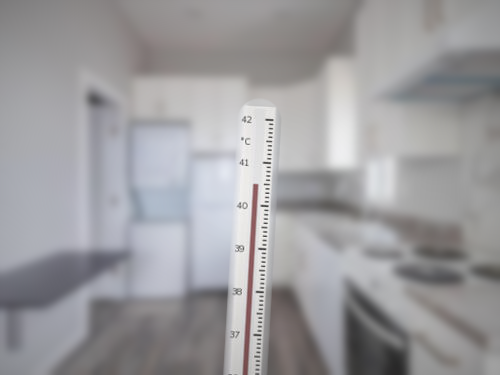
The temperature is {"value": 40.5, "unit": "°C"}
